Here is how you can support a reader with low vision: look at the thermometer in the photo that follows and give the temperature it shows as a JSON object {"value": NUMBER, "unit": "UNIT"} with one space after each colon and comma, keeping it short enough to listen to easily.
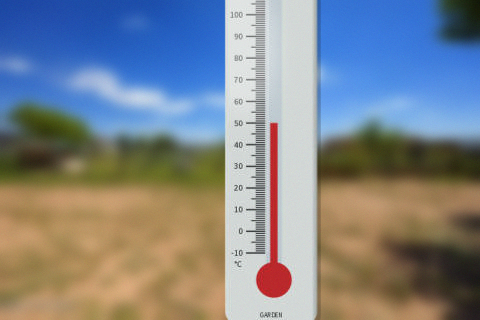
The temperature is {"value": 50, "unit": "°C"}
